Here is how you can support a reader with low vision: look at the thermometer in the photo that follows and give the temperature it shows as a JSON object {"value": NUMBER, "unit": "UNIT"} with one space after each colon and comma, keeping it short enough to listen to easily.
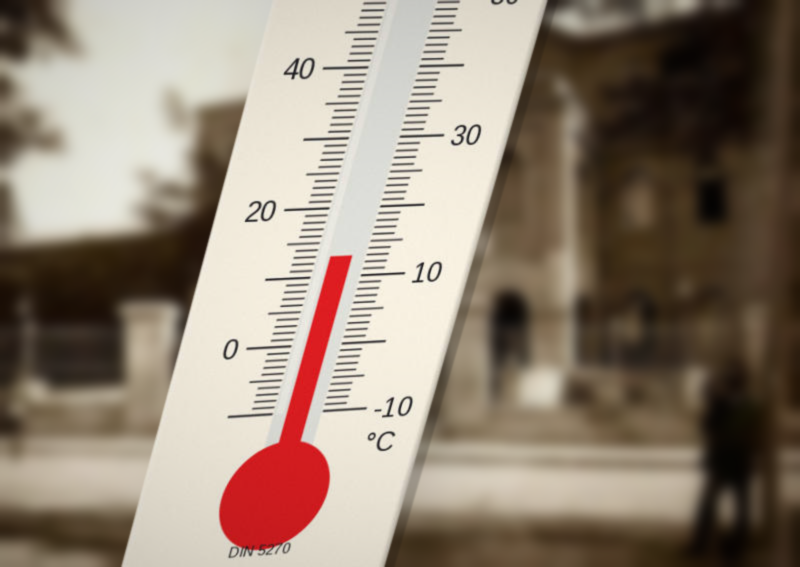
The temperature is {"value": 13, "unit": "°C"}
